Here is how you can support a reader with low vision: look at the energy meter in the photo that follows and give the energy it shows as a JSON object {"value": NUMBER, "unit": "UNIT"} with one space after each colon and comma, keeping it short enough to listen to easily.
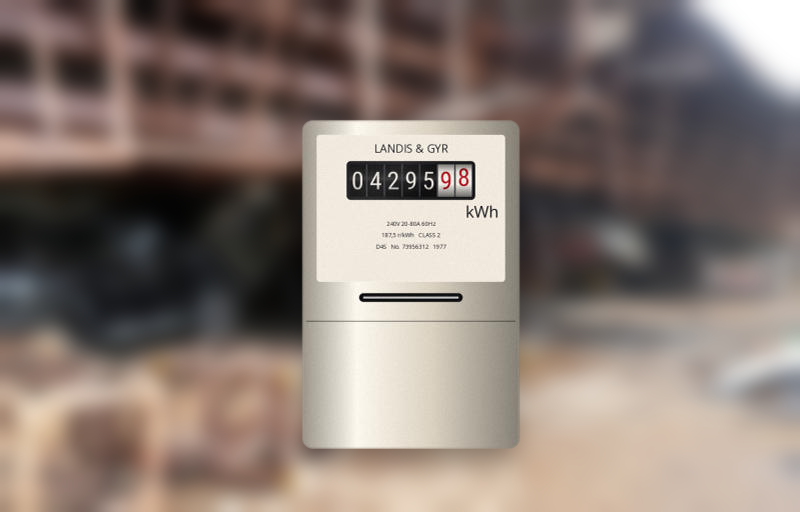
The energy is {"value": 4295.98, "unit": "kWh"}
